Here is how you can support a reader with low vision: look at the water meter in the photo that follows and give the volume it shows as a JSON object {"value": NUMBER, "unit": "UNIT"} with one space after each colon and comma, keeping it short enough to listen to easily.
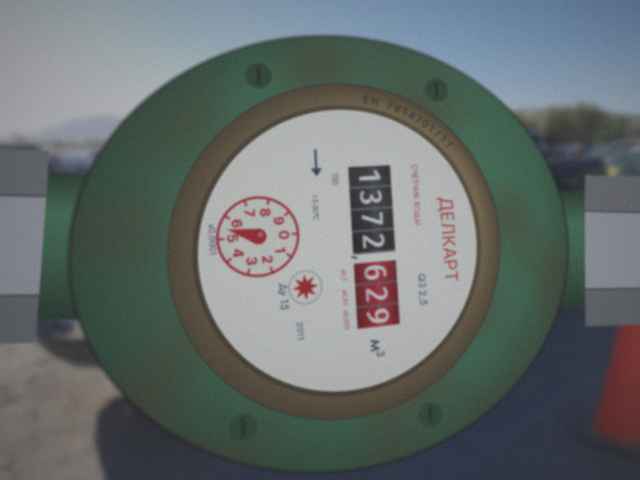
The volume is {"value": 1372.6295, "unit": "m³"}
